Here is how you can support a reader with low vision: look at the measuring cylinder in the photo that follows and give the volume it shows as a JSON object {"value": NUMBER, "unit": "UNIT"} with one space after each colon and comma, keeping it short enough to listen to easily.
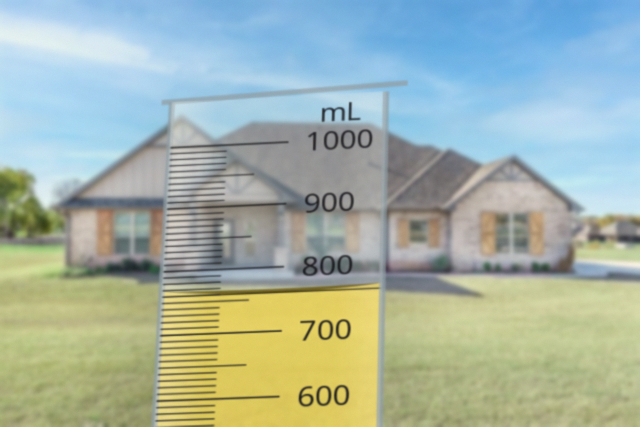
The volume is {"value": 760, "unit": "mL"}
